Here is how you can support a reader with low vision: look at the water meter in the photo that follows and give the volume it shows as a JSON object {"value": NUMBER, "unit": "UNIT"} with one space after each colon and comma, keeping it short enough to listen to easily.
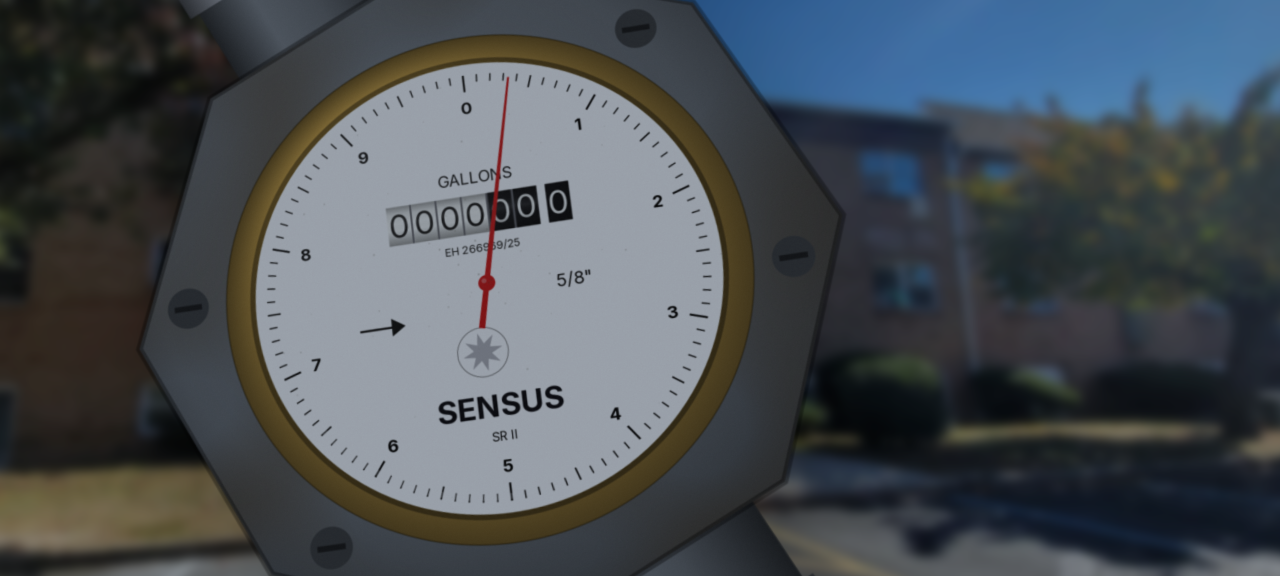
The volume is {"value": 0.3, "unit": "gal"}
